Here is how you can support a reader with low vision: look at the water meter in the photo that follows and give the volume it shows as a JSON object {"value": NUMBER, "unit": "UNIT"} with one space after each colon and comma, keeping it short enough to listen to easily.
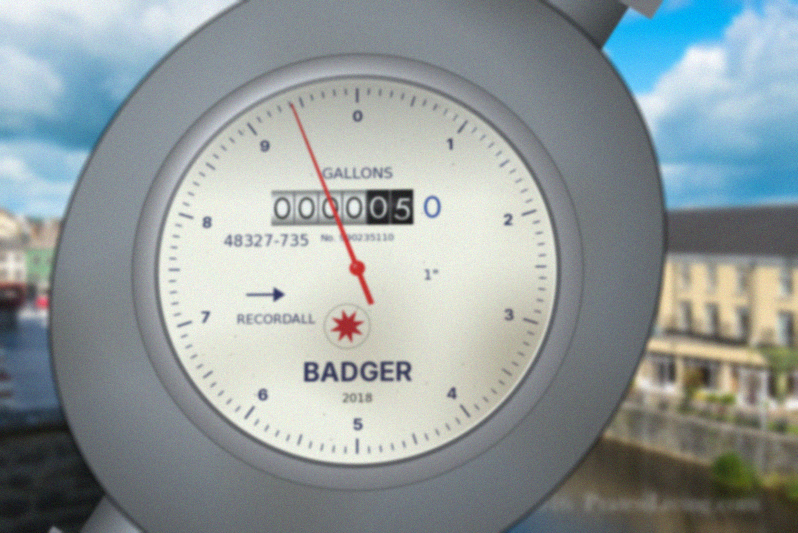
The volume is {"value": 49.4, "unit": "gal"}
